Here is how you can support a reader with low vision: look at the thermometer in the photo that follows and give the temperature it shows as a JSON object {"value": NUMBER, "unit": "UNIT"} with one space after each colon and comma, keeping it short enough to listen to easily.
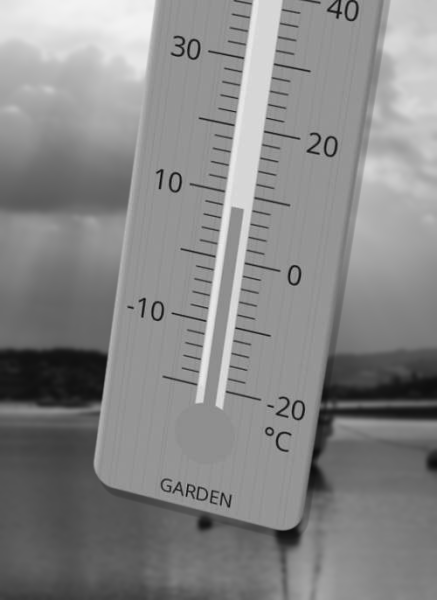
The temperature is {"value": 8, "unit": "°C"}
